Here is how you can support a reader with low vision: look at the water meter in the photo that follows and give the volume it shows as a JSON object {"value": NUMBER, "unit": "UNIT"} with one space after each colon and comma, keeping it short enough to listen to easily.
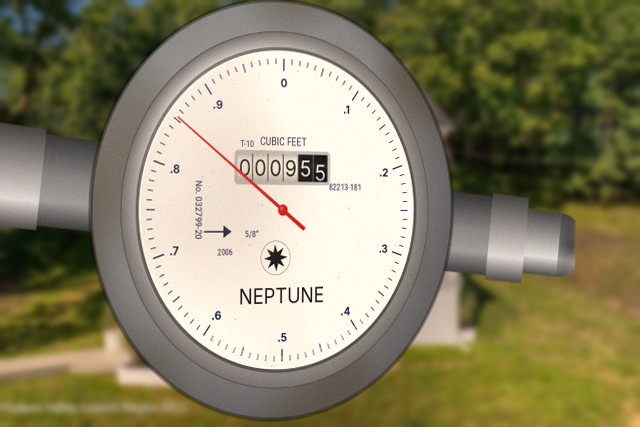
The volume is {"value": 954.85, "unit": "ft³"}
